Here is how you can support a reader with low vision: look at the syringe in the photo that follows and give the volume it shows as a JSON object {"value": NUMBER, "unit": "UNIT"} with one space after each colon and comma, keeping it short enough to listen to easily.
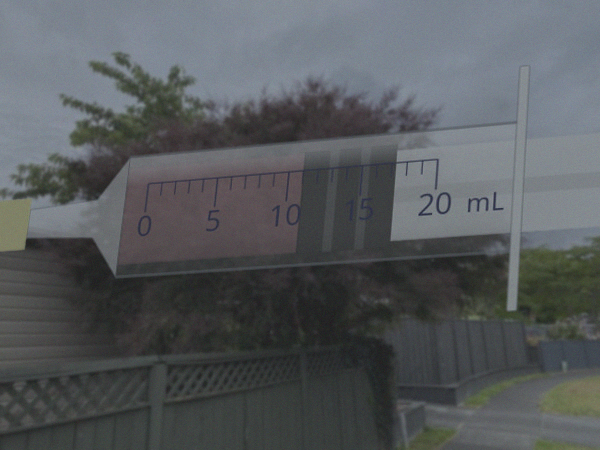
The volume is {"value": 11, "unit": "mL"}
